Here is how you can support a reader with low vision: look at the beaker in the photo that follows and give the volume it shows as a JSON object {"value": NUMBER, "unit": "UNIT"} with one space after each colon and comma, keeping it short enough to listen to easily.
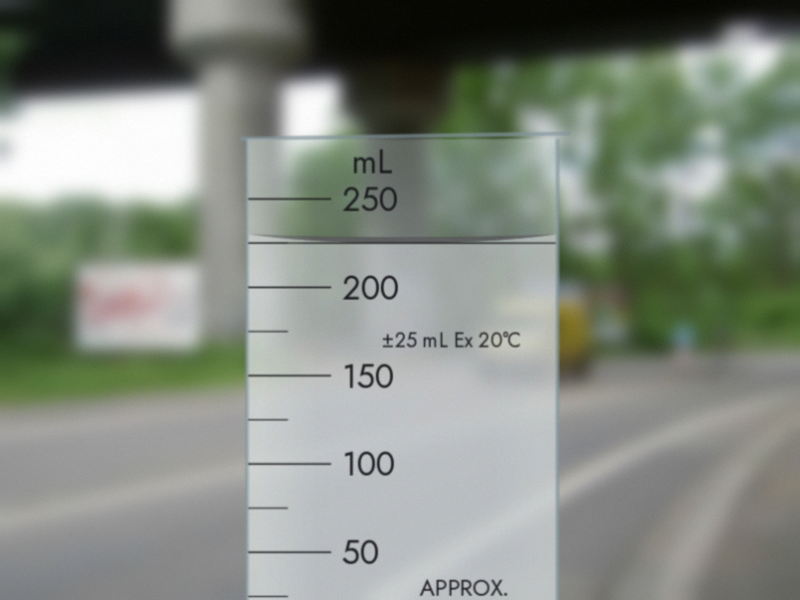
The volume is {"value": 225, "unit": "mL"}
